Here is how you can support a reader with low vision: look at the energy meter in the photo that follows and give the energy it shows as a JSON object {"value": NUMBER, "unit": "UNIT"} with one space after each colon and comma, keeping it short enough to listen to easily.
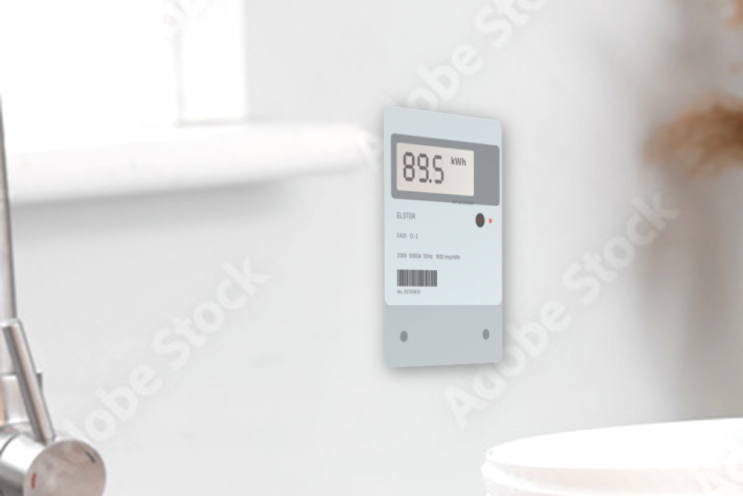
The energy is {"value": 89.5, "unit": "kWh"}
